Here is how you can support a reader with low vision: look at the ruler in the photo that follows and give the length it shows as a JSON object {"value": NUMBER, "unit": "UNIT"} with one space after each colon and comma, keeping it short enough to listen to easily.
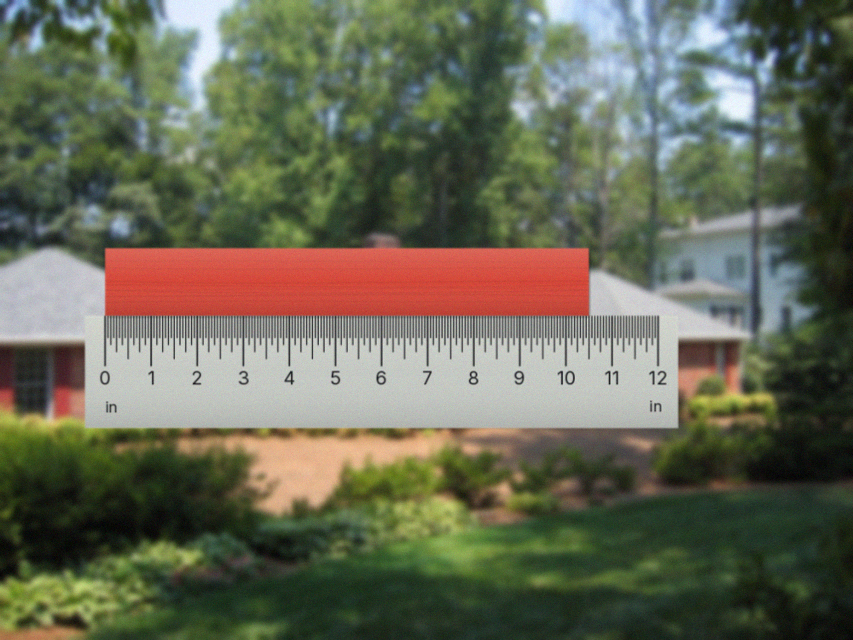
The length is {"value": 10.5, "unit": "in"}
